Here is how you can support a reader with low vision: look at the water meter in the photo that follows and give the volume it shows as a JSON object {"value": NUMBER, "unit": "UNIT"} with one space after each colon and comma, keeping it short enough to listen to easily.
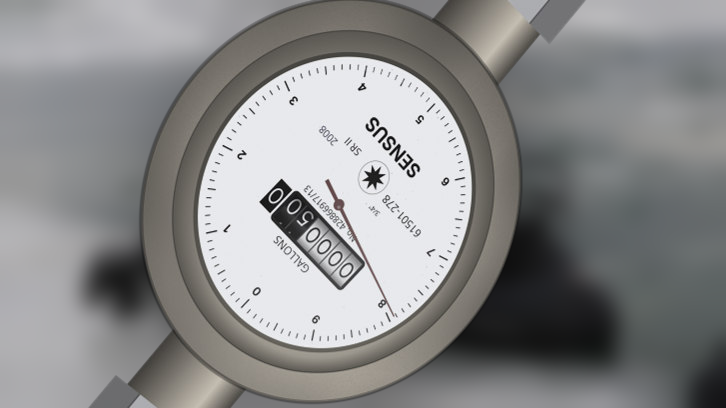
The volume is {"value": 497.9, "unit": "gal"}
